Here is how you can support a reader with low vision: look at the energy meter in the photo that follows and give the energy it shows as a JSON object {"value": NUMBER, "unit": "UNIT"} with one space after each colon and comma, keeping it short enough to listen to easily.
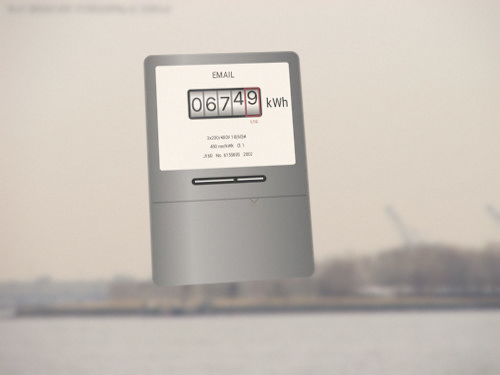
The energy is {"value": 674.9, "unit": "kWh"}
